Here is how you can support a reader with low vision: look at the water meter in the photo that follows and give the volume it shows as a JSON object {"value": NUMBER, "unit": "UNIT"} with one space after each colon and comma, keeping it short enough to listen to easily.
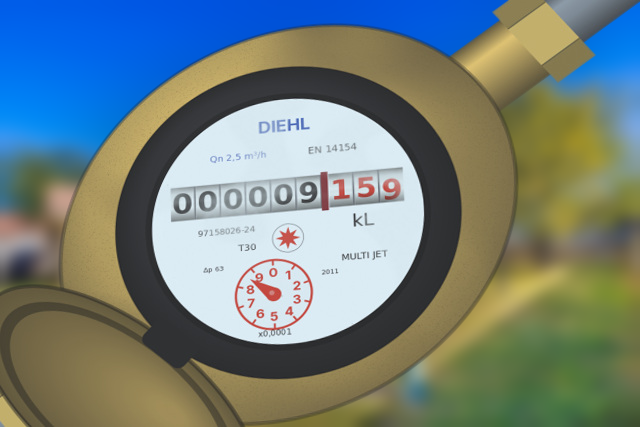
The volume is {"value": 9.1588, "unit": "kL"}
